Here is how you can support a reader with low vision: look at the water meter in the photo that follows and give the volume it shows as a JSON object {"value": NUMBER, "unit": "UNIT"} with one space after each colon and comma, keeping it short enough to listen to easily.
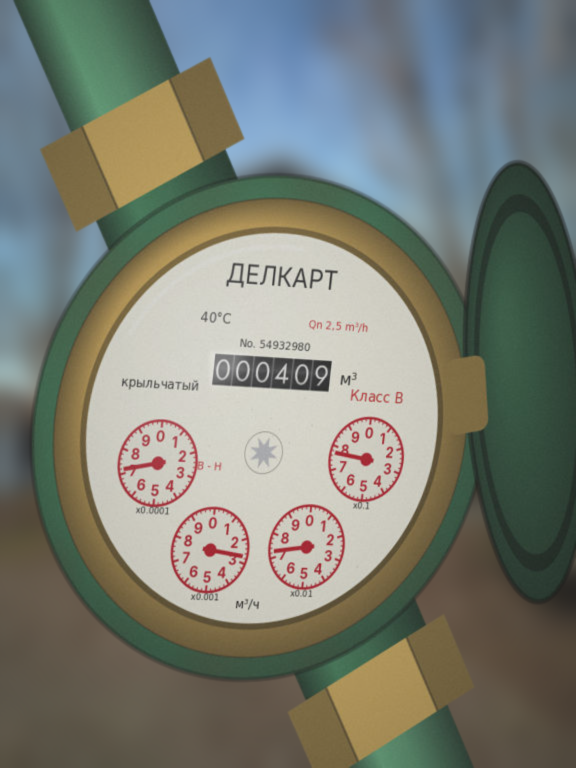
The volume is {"value": 409.7727, "unit": "m³"}
